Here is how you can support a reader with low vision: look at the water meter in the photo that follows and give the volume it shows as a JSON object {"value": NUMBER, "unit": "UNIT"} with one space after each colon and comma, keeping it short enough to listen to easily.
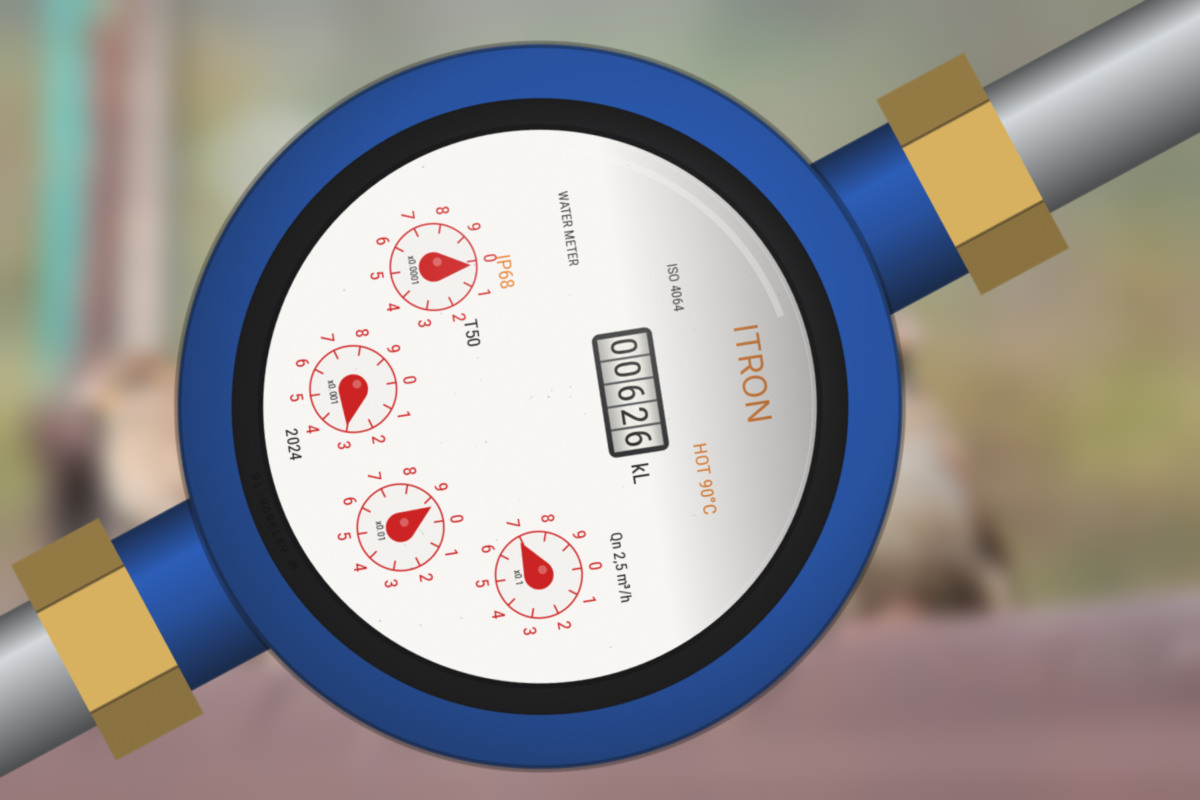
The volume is {"value": 626.6930, "unit": "kL"}
